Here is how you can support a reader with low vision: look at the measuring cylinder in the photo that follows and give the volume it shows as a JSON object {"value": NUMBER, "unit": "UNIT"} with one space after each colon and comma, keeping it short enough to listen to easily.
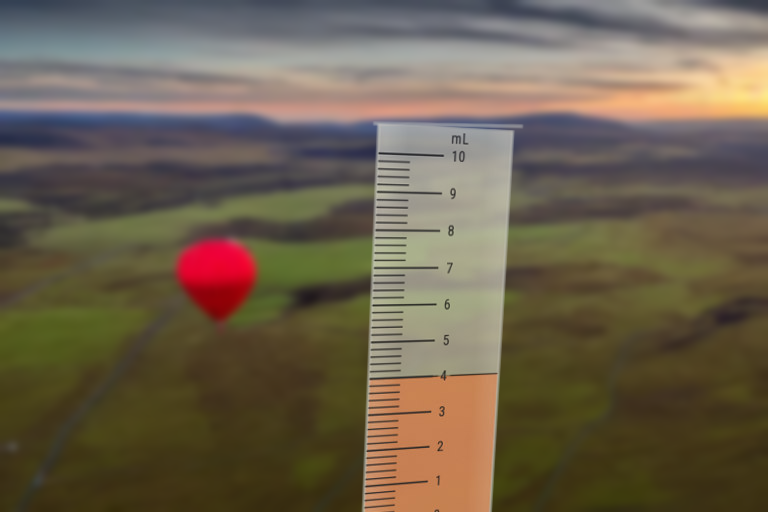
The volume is {"value": 4, "unit": "mL"}
